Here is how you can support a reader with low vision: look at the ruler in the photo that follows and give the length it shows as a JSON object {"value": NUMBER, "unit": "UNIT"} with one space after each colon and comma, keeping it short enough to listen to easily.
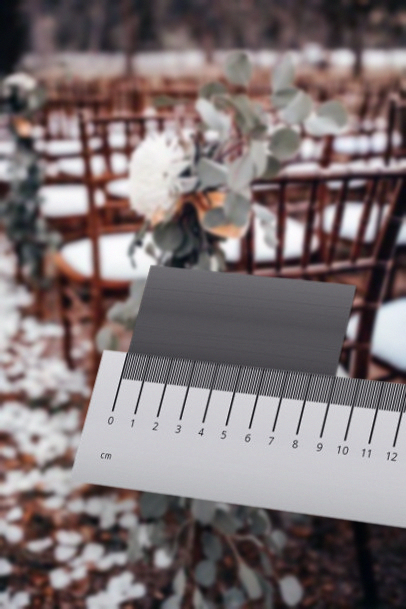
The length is {"value": 9, "unit": "cm"}
